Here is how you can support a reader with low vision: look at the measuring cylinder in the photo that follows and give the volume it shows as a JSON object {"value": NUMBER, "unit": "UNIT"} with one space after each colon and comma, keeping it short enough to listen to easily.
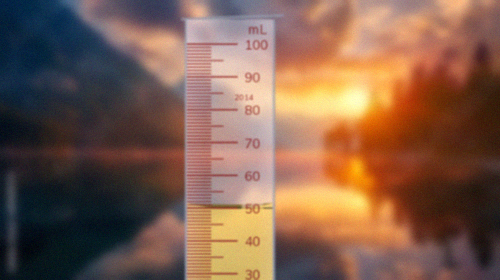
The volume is {"value": 50, "unit": "mL"}
